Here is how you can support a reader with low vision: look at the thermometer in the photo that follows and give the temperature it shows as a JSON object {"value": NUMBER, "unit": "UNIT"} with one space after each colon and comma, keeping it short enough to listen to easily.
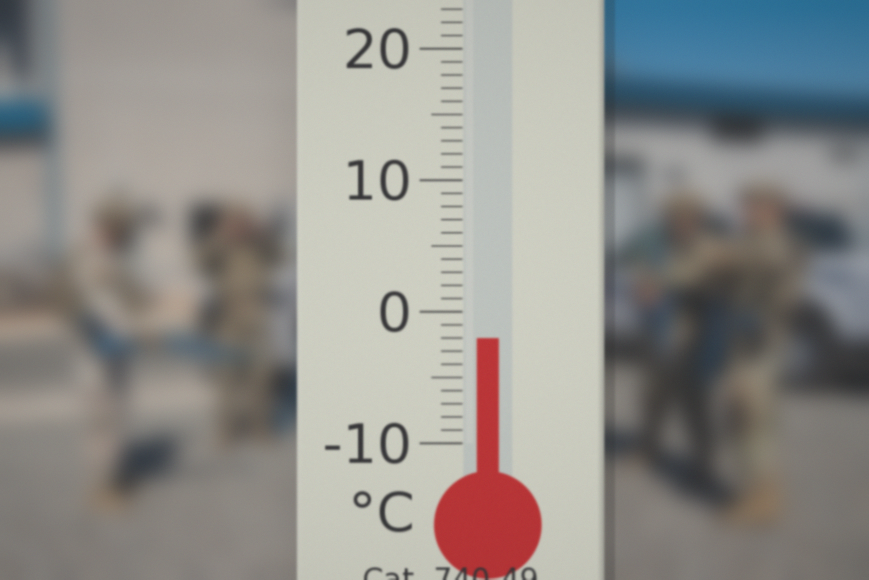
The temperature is {"value": -2, "unit": "°C"}
